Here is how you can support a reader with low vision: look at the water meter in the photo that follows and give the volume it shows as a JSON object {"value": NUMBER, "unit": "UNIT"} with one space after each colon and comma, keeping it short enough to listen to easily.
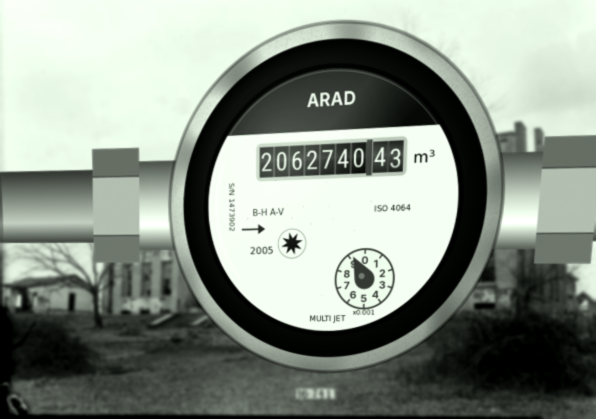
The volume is {"value": 2062740.429, "unit": "m³"}
